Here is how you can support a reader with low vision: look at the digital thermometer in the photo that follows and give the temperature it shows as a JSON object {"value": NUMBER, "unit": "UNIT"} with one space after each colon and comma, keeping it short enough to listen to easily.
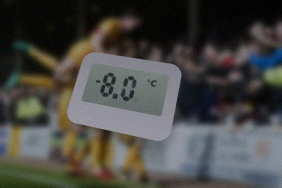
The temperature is {"value": -8.0, "unit": "°C"}
